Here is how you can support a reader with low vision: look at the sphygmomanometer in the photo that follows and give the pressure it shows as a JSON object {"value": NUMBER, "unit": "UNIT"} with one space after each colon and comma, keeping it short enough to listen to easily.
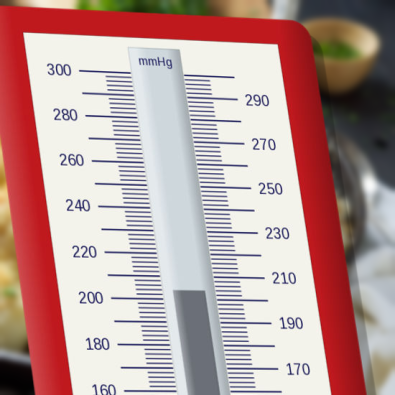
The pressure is {"value": 204, "unit": "mmHg"}
